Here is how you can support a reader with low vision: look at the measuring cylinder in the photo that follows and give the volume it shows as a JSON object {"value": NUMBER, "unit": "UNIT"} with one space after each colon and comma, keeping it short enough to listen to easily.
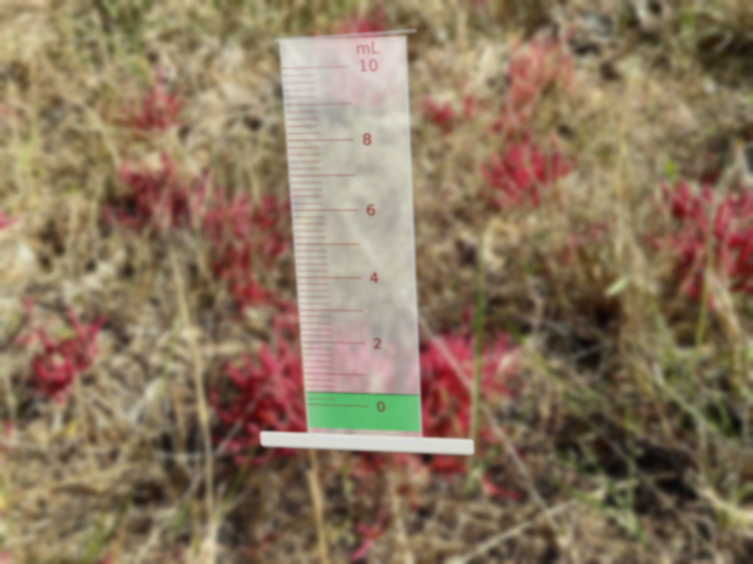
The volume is {"value": 0.4, "unit": "mL"}
